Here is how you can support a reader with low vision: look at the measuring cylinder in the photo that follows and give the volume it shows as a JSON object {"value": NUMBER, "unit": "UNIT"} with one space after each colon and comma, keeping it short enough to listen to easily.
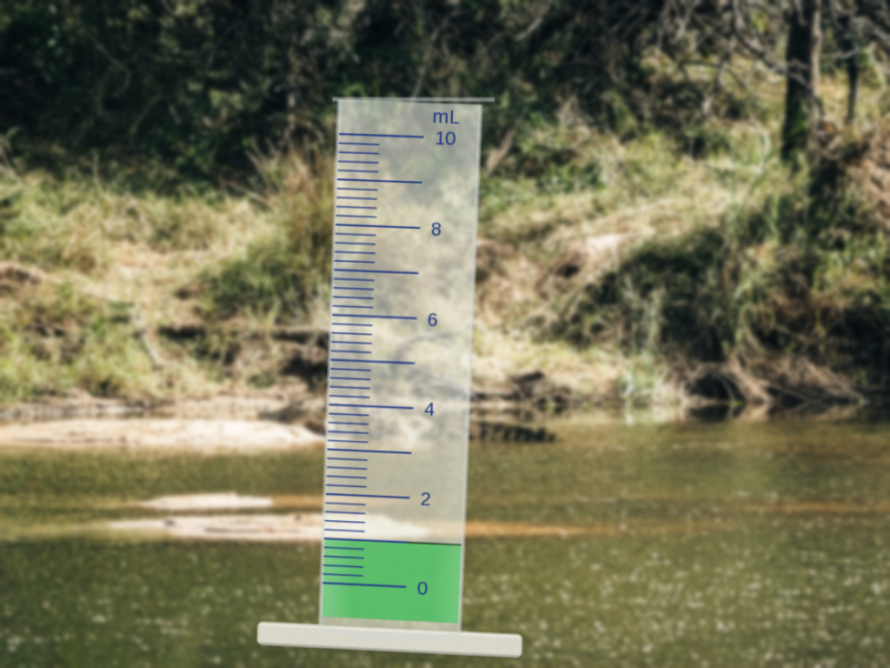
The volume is {"value": 1, "unit": "mL"}
